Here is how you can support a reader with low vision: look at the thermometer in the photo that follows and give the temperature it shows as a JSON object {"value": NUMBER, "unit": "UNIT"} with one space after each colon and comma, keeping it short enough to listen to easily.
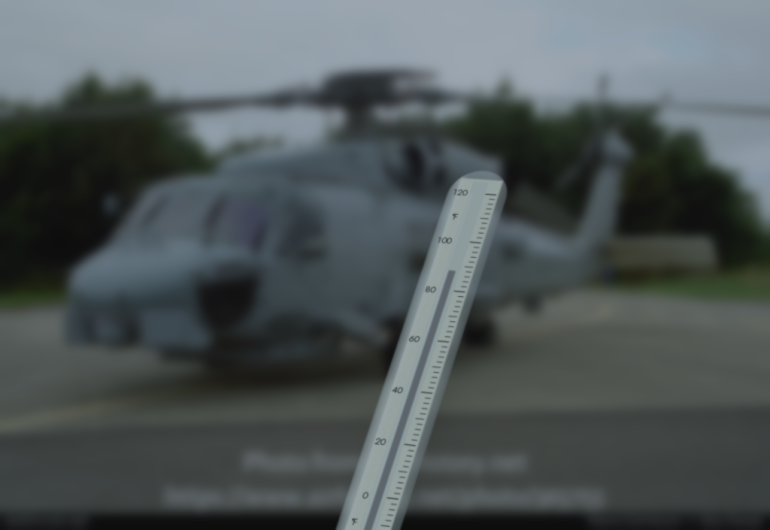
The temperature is {"value": 88, "unit": "°F"}
